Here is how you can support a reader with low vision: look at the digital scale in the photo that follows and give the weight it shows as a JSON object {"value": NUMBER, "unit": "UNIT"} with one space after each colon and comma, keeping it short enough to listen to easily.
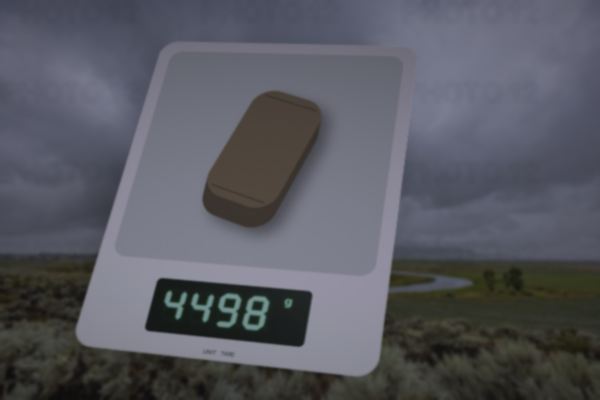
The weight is {"value": 4498, "unit": "g"}
